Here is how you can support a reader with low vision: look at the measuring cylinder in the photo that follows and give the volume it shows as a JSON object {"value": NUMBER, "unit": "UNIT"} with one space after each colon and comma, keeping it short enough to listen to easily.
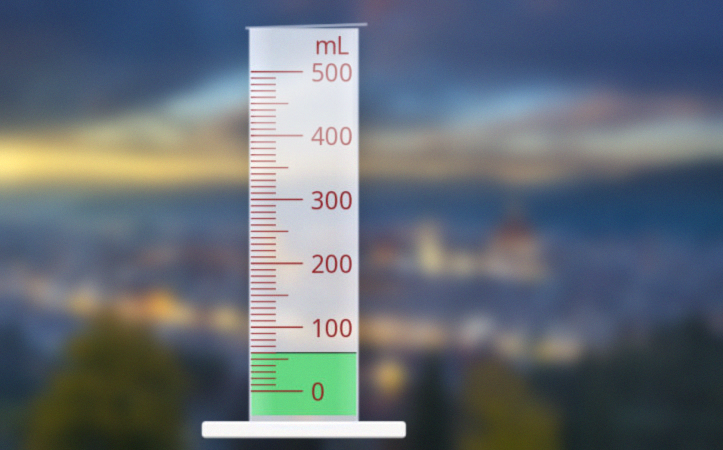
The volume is {"value": 60, "unit": "mL"}
